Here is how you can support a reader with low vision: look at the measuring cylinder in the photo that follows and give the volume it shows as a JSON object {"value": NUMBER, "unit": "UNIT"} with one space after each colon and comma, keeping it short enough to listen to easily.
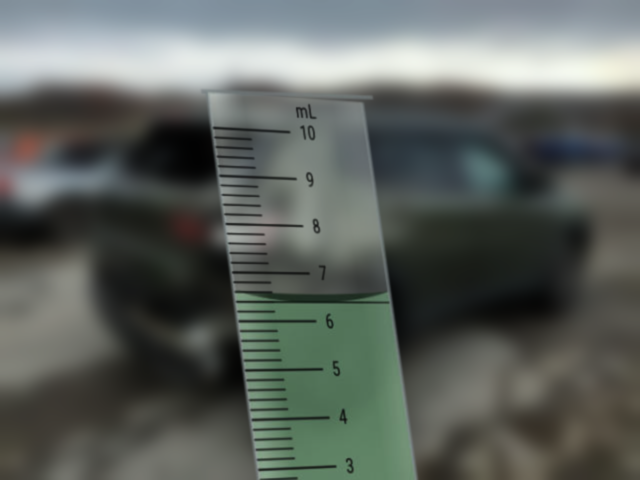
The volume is {"value": 6.4, "unit": "mL"}
